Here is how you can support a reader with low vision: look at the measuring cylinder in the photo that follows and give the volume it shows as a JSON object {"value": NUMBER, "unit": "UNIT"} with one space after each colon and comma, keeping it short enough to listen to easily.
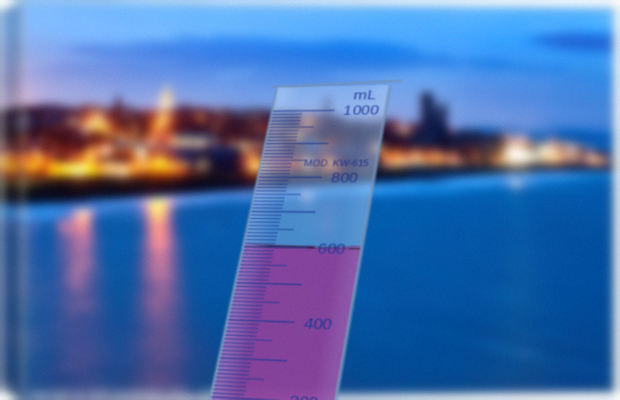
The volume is {"value": 600, "unit": "mL"}
